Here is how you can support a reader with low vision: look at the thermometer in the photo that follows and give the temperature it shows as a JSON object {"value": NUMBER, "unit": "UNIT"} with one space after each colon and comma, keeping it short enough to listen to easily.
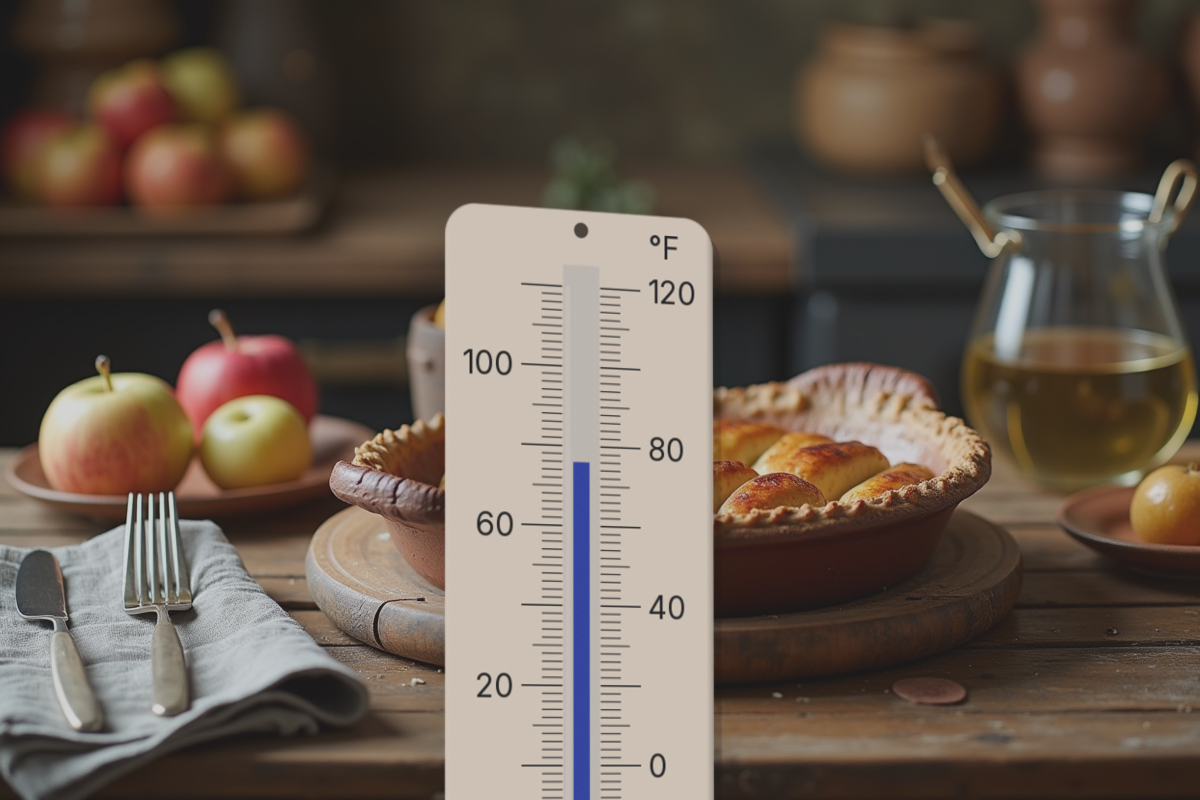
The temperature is {"value": 76, "unit": "°F"}
